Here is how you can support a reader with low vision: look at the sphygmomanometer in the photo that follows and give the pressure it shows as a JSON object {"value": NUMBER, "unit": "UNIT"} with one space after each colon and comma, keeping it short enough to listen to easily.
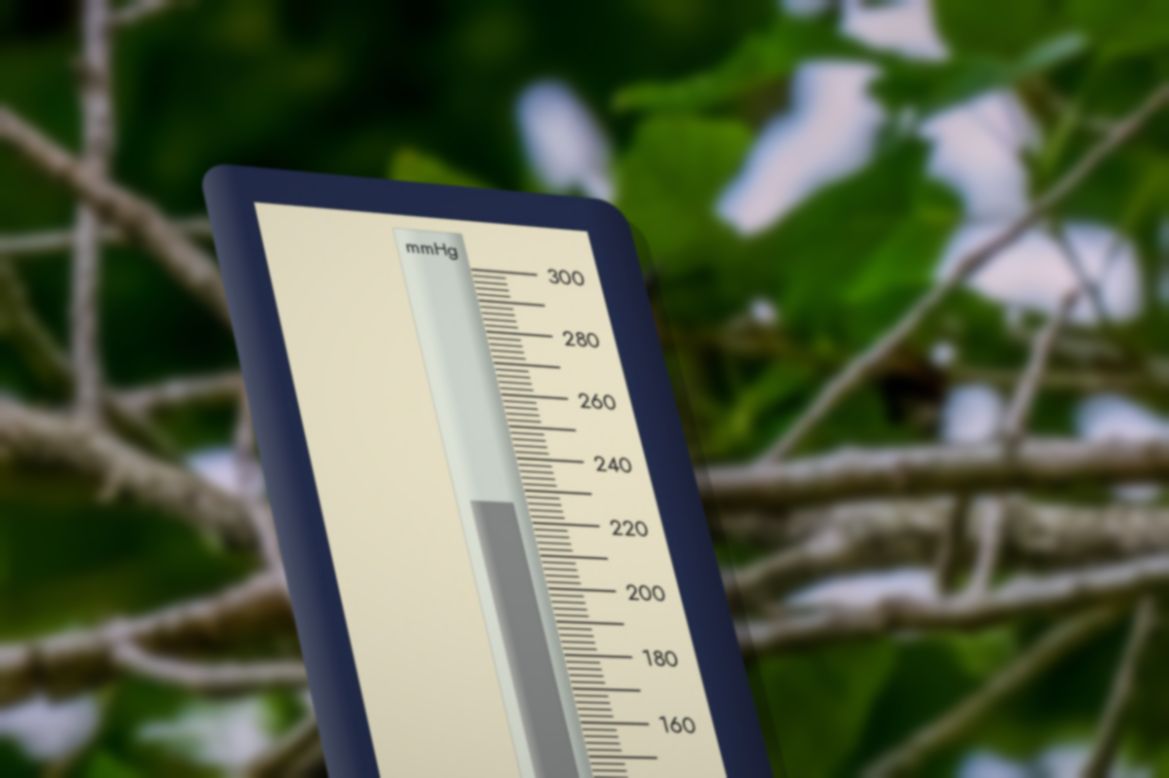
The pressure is {"value": 226, "unit": "mmHg"}
